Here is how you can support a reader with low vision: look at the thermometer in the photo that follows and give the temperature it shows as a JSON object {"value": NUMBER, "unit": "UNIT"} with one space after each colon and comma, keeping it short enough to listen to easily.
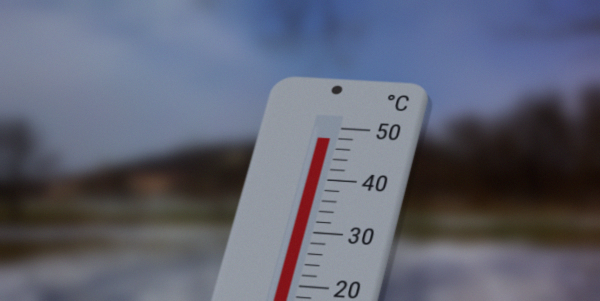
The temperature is {"value": 48, "unit": "°C"}
